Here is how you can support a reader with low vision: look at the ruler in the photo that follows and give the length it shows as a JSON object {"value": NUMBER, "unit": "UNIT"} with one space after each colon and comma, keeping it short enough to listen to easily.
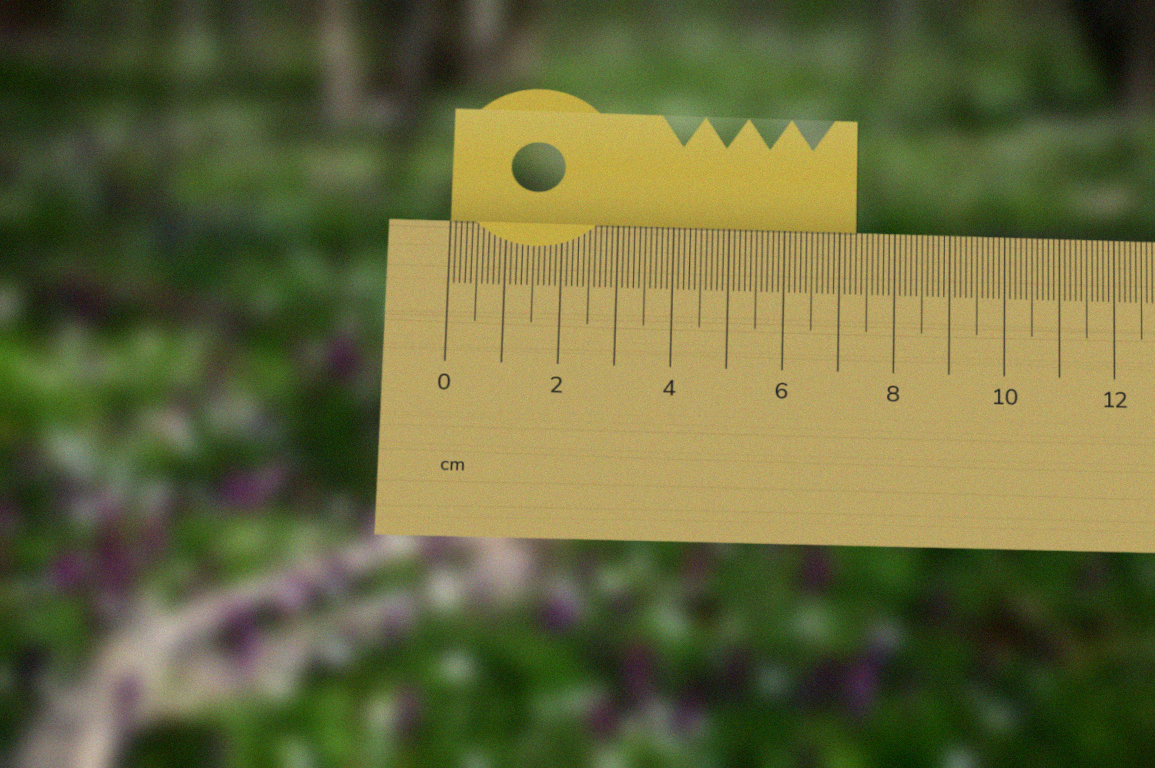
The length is {"value": 7.3, "unit": "cm"}
